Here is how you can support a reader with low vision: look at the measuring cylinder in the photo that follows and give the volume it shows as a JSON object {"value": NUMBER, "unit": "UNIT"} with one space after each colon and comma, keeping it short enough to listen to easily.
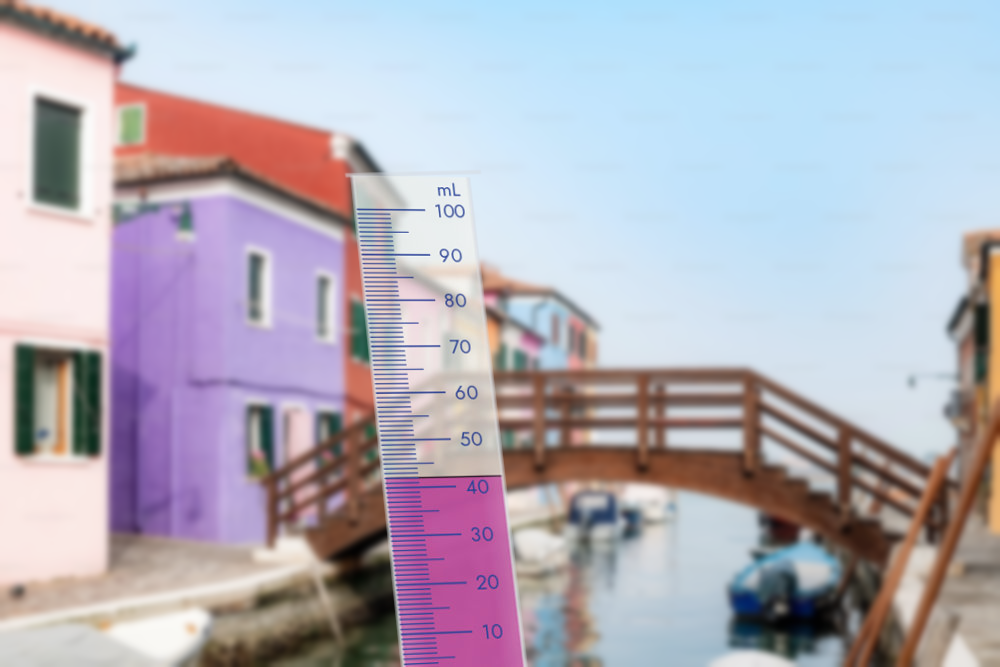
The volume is {"value": 42, "unit": "mL"}
